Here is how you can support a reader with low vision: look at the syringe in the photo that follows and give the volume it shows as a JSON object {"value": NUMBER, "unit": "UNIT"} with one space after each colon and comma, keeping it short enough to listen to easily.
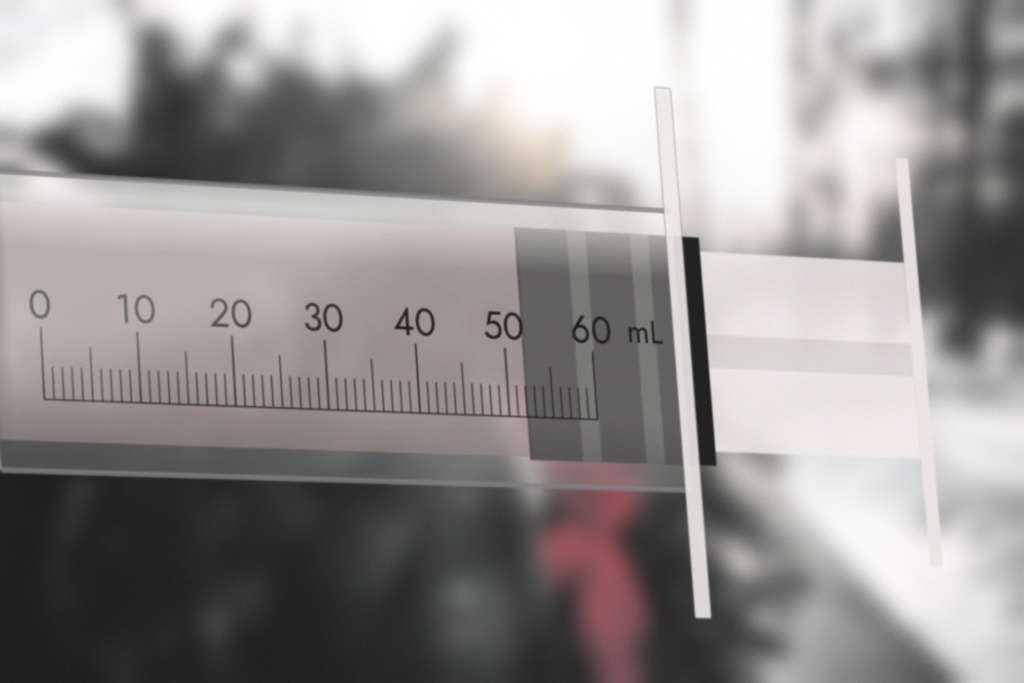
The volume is {"value": 52, "unit": "mL"}
